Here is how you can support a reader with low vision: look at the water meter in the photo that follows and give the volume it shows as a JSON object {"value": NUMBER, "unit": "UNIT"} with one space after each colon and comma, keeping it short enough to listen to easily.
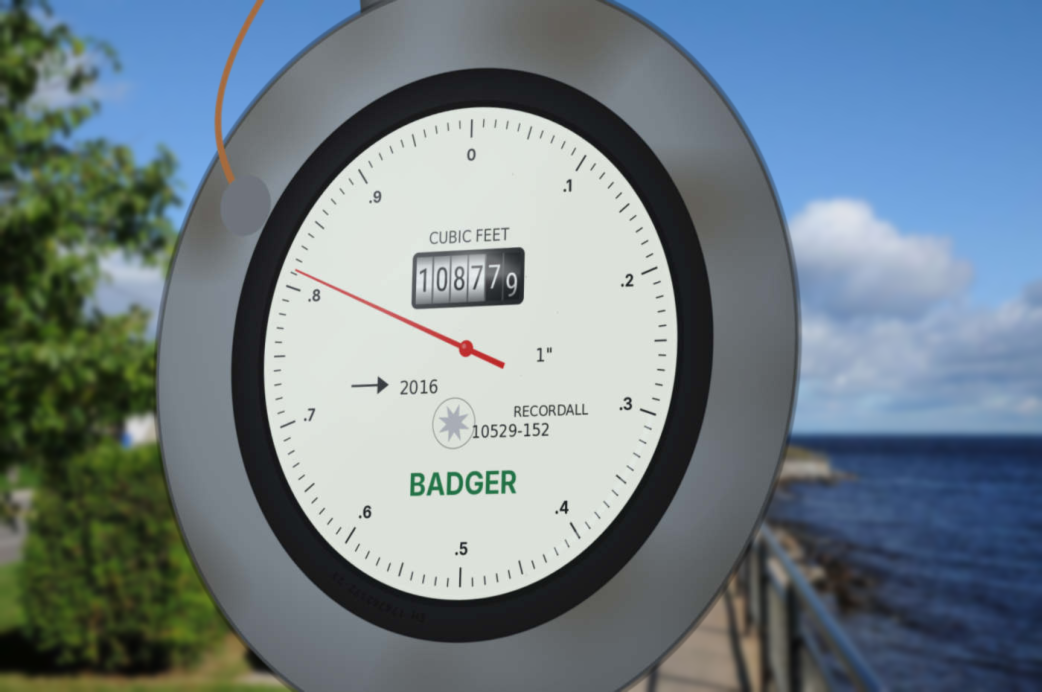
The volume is {"value": 108778.81, "unit": "ft³"}
